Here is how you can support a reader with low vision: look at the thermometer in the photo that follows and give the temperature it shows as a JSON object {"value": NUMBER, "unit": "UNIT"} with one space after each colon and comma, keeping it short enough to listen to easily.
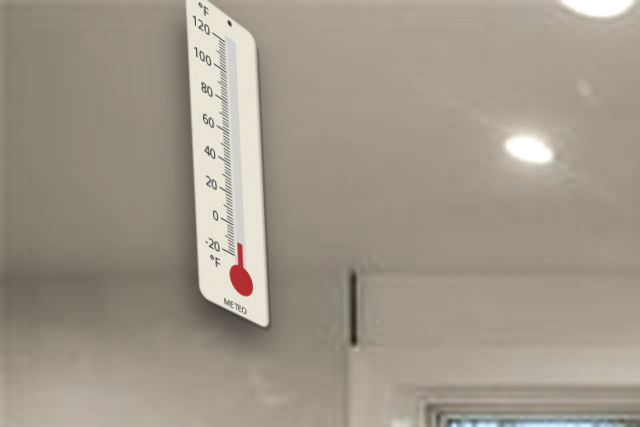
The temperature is {"value": -10, "unit": "°F"}
